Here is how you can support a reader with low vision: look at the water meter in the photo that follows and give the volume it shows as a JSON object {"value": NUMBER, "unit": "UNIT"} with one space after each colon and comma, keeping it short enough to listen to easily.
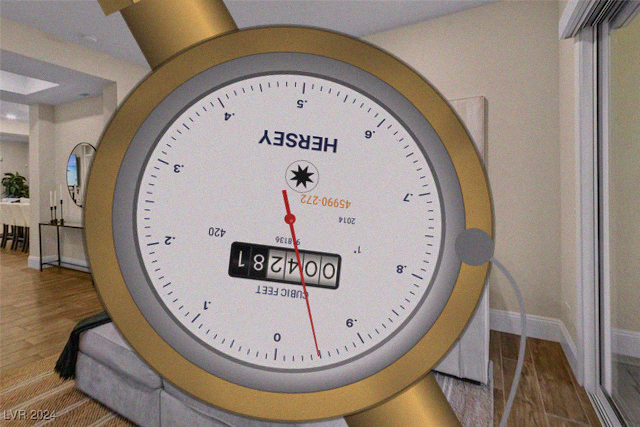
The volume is {"value": 4280.95, "unit": "ft³"}
